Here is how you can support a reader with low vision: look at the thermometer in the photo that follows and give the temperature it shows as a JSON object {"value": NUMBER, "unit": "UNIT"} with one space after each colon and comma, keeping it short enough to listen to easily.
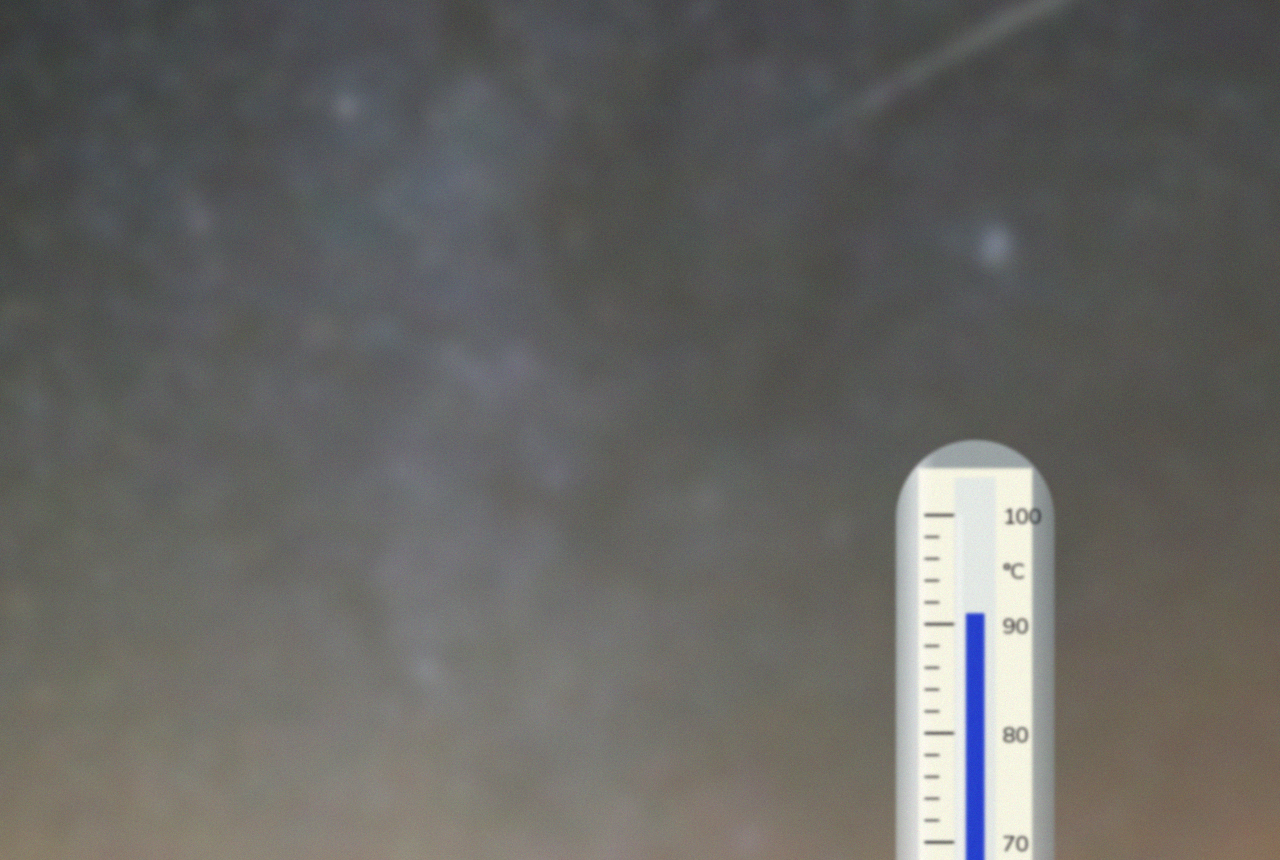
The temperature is {"value": 91, "unit": "°C"}
